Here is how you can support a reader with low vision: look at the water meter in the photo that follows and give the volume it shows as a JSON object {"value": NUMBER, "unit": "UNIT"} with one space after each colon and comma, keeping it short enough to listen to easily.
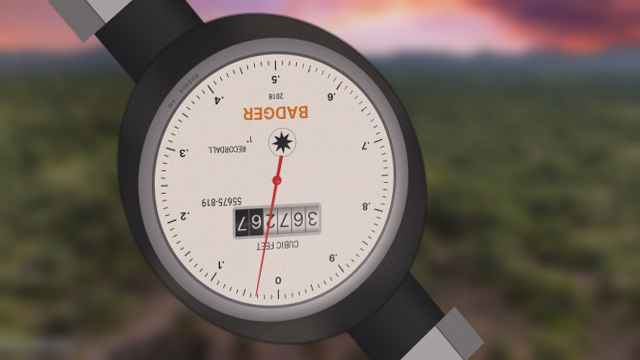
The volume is {"value": 367267.03, "unit": "ft³"}
